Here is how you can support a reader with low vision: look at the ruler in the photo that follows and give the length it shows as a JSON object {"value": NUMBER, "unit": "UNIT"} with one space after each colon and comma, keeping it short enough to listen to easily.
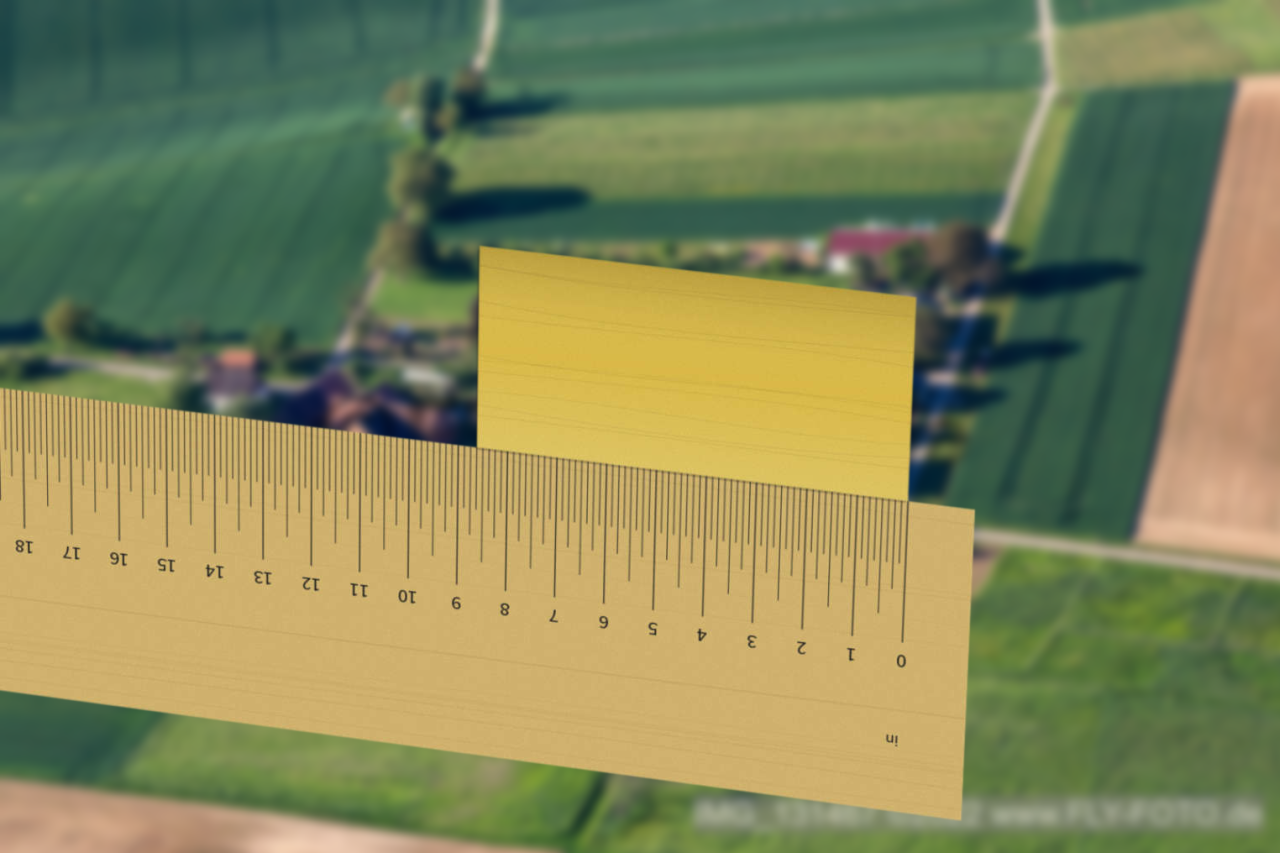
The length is {"value": 8.625, "unit": "in"}
